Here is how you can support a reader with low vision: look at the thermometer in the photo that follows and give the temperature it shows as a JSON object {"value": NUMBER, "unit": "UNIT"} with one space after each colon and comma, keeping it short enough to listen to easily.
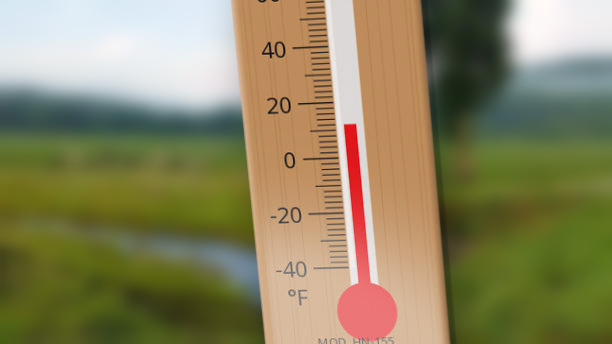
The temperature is {"value": 12, "unit": "°F"}
